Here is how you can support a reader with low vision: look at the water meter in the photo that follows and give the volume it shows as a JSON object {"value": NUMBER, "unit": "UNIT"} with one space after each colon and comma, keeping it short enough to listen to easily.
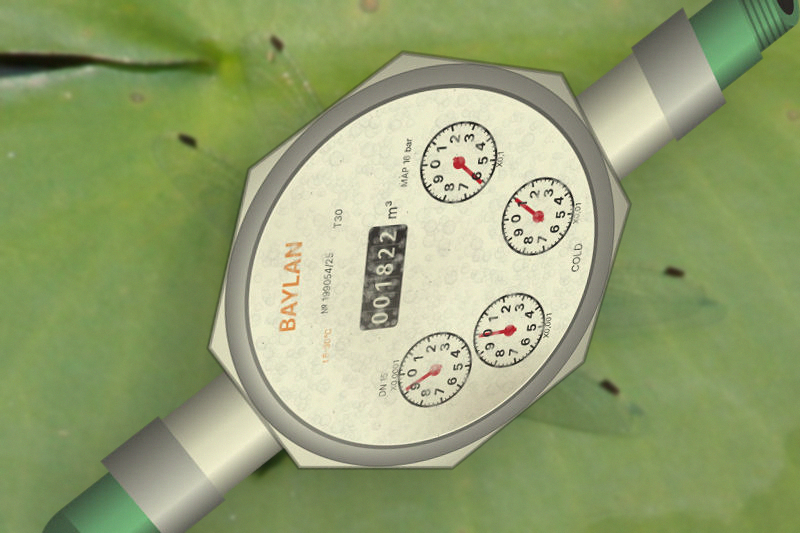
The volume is {"value": 1822.6099, "unit": "m³"}
